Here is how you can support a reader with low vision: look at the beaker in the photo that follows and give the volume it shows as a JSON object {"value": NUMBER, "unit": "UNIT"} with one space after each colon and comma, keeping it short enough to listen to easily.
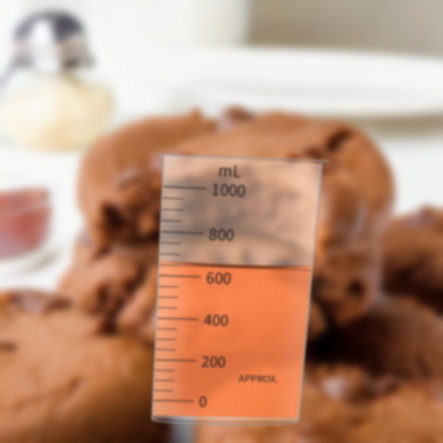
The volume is {"value": 650, "unit": "mL"}
